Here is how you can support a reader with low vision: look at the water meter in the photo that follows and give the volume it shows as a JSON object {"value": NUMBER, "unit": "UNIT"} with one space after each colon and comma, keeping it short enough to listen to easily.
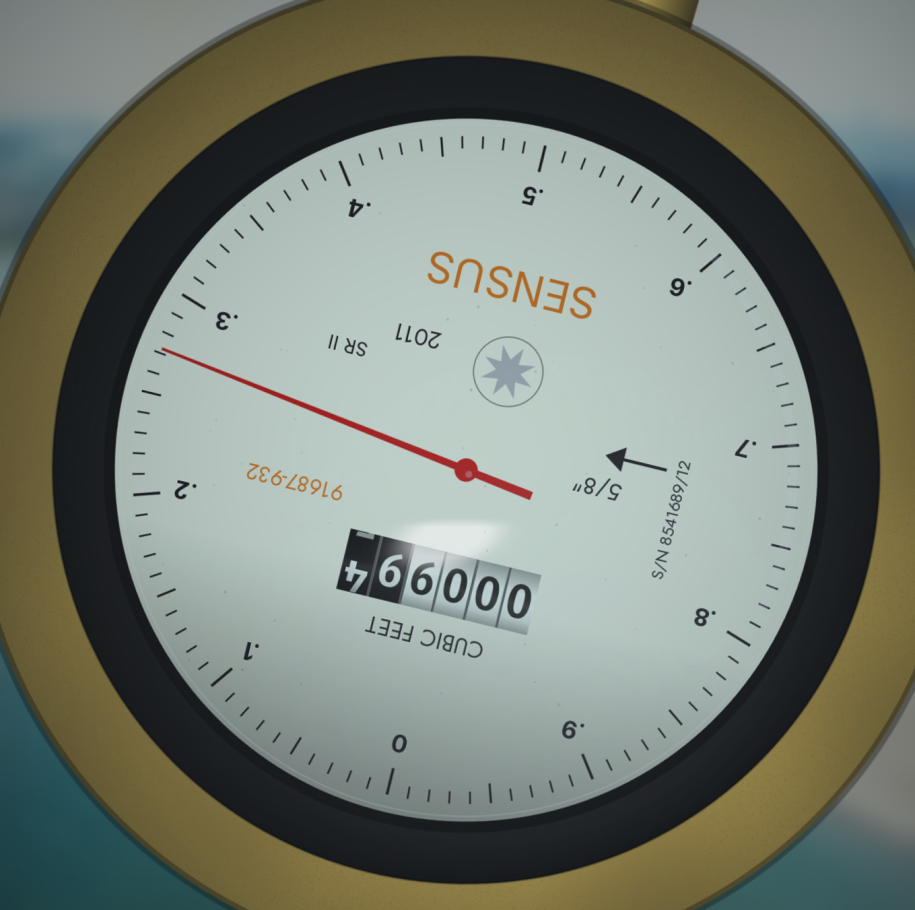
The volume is {"value": 994.27, "unit": "ft³"}
